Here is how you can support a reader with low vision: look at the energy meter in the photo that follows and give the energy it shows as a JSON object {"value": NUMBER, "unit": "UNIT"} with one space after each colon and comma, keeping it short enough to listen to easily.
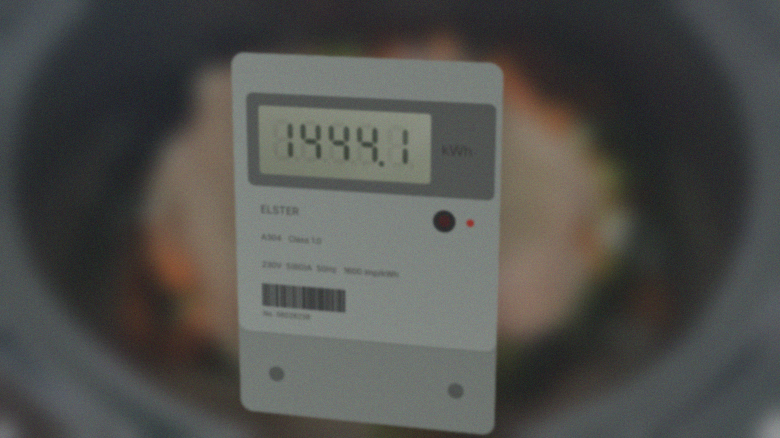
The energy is {"value": 1444.1, "unit": "kWh"}
